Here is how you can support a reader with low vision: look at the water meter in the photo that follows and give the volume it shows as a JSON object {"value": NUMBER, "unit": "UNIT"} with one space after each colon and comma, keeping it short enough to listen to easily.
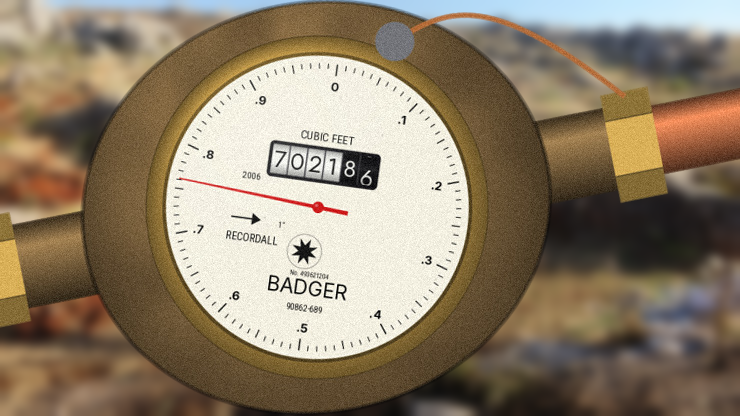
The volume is {"value": 702185.76, "unit": "ft³"}
